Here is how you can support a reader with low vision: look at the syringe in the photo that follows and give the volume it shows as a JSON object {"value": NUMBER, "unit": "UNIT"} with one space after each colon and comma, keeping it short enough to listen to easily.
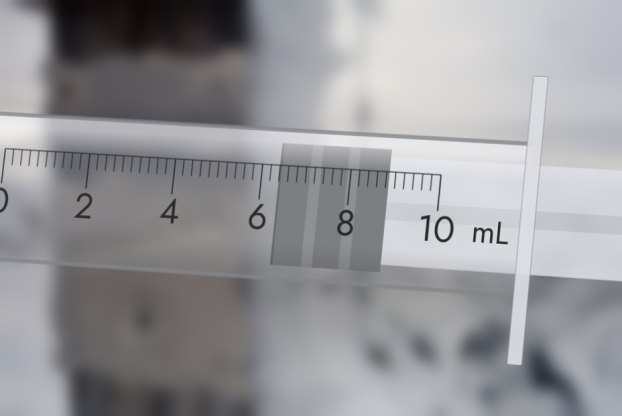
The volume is {"value": 6.4, "unit": "mL"}
